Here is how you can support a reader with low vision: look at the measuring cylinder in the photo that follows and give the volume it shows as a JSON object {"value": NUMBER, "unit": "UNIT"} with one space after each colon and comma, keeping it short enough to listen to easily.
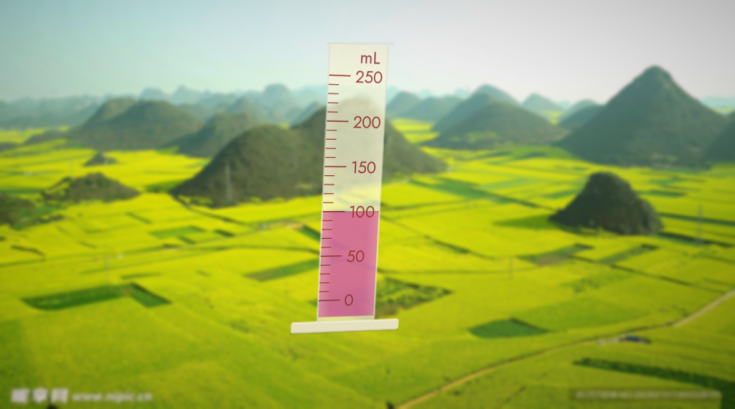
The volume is {"value": 100, "unit": "mL"}
